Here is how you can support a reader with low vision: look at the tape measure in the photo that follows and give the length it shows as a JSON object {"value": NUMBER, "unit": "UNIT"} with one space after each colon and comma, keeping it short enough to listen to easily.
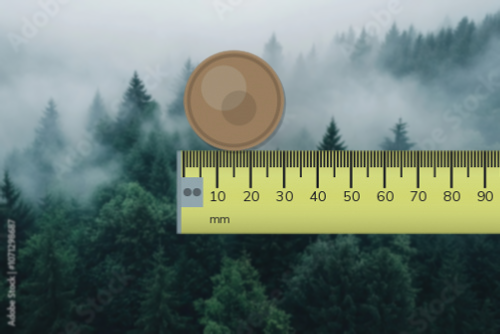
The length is {"value": 30, "unit": "mm"}
